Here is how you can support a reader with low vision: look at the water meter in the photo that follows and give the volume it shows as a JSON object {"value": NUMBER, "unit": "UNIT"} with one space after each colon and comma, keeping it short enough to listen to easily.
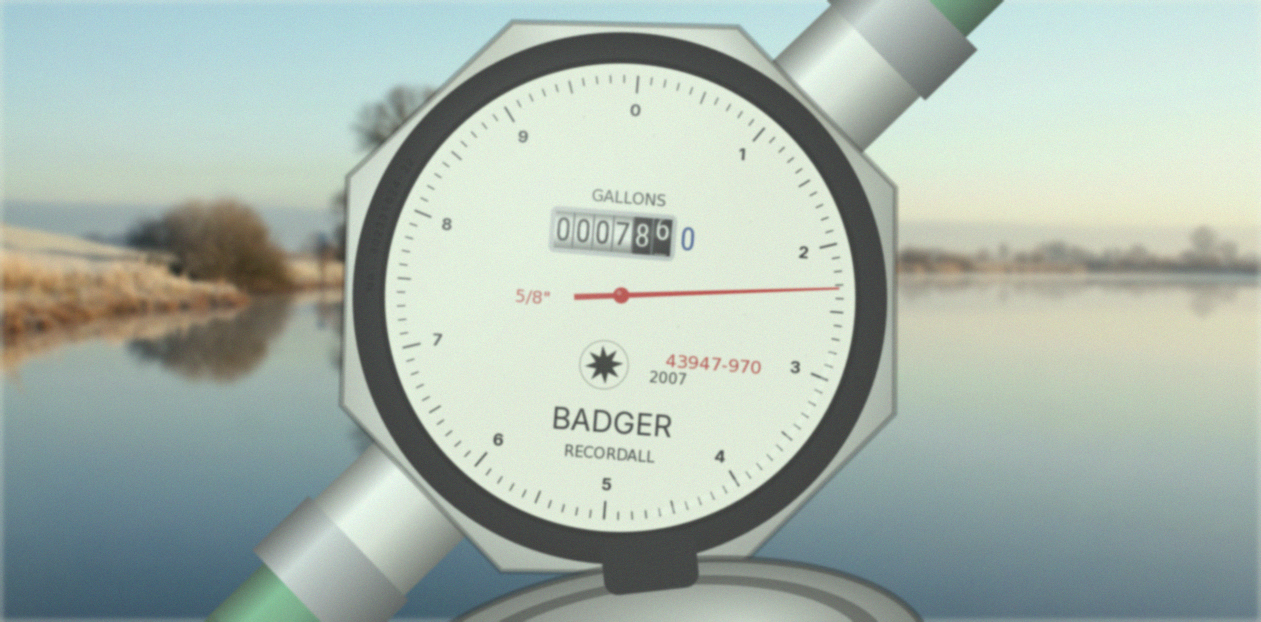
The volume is {"value": 7862.3, "unit": "gal"}
